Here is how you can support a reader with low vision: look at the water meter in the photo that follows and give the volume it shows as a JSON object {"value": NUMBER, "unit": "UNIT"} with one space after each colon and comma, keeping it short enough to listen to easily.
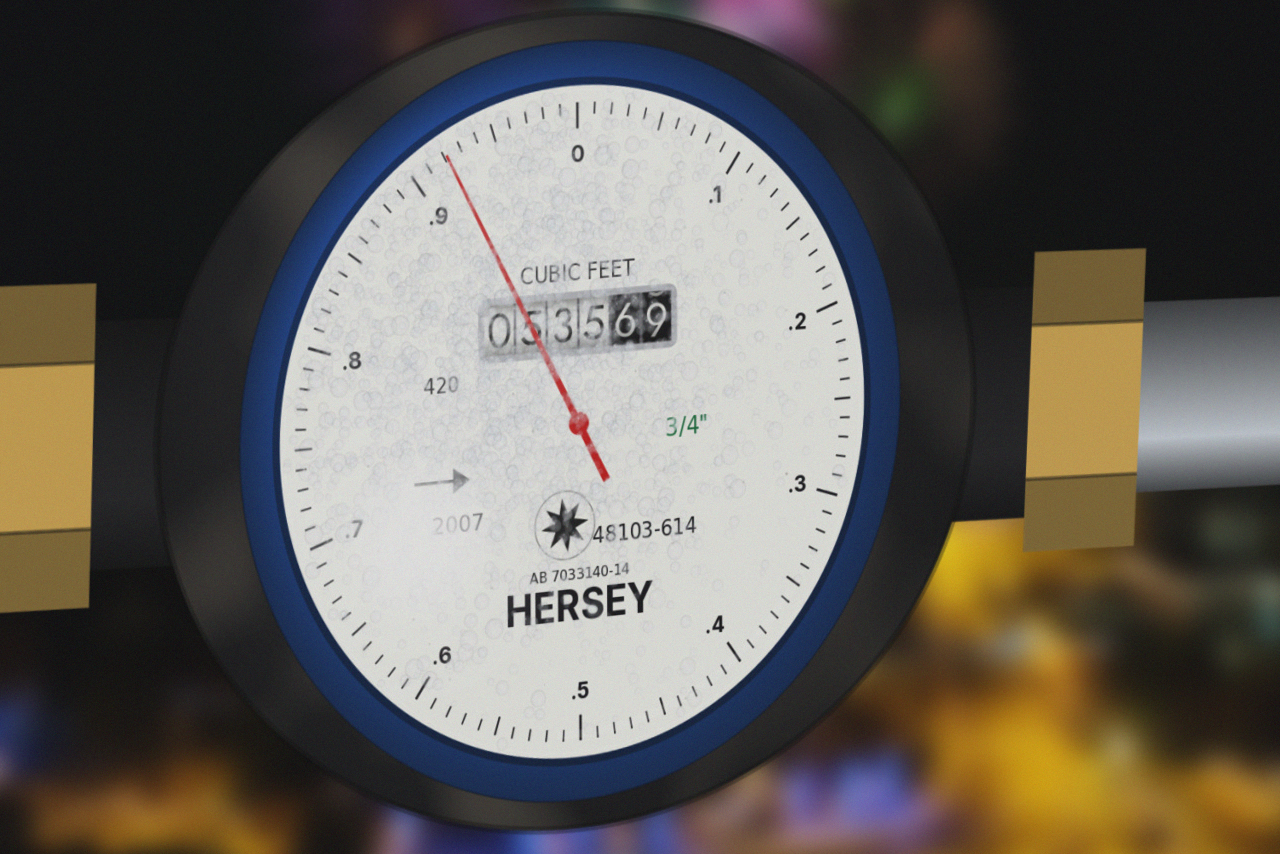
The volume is {"value": 53568.92, "unit": "ft³"}
